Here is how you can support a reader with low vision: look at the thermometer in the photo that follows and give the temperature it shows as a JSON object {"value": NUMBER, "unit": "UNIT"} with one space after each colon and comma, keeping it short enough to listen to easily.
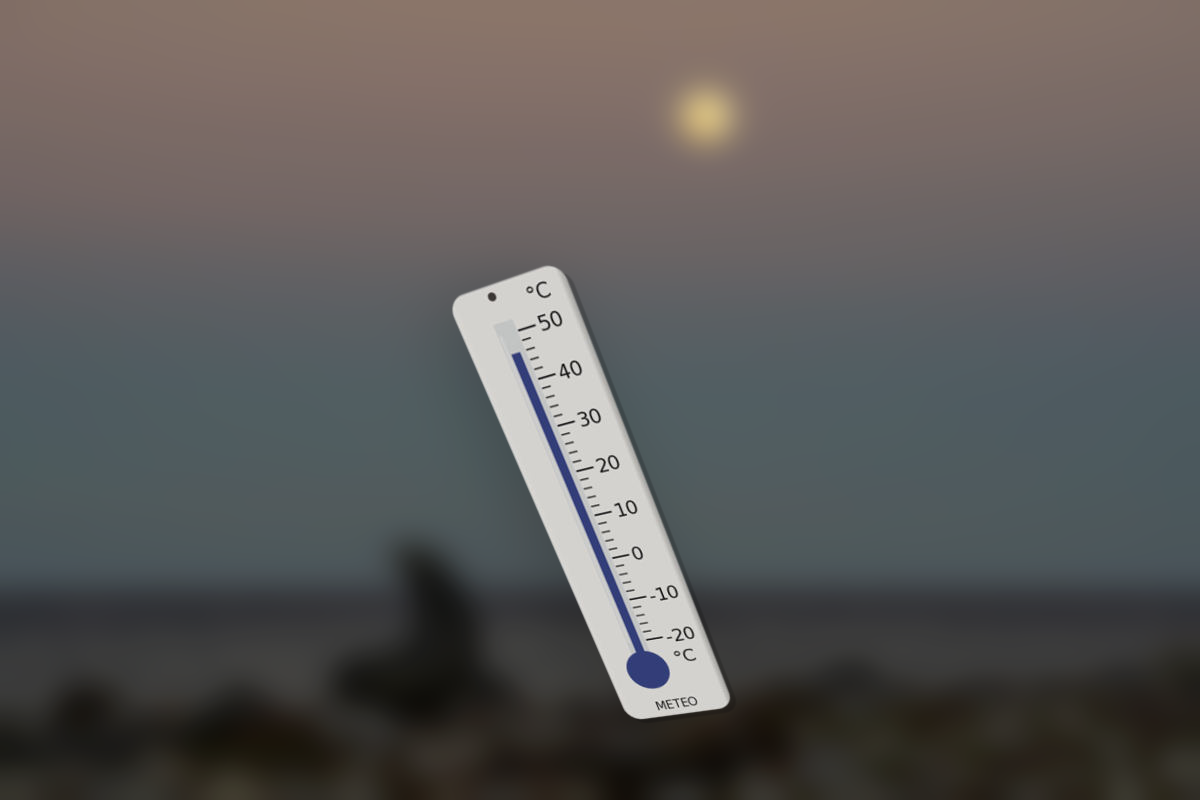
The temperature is {"value": 46, "unit": "°C"}
